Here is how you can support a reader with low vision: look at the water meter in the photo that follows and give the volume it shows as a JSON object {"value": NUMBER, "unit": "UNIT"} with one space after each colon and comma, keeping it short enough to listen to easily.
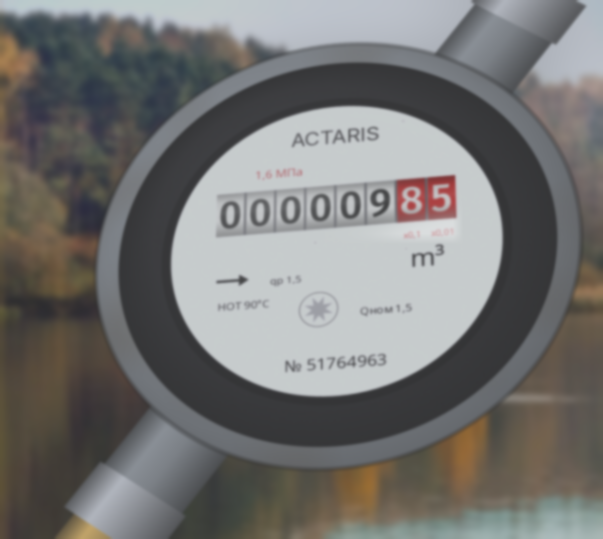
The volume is {"value": 9.85, "unit": "m³"}
